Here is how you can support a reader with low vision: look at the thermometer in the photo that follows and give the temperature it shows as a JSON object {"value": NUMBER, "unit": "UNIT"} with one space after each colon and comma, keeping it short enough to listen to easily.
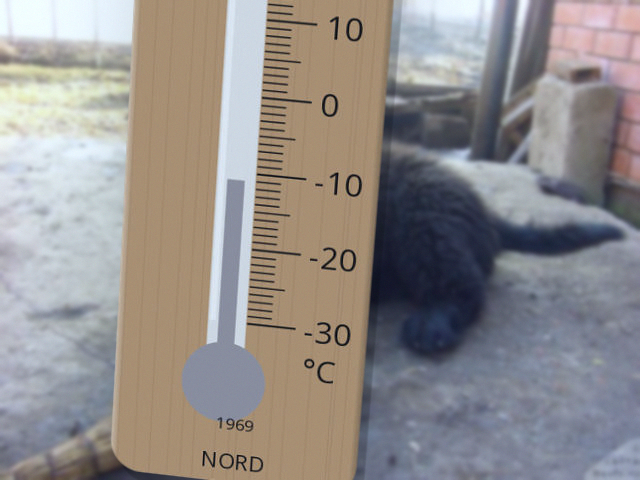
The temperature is {"value": -11, "unit": "°C"}
